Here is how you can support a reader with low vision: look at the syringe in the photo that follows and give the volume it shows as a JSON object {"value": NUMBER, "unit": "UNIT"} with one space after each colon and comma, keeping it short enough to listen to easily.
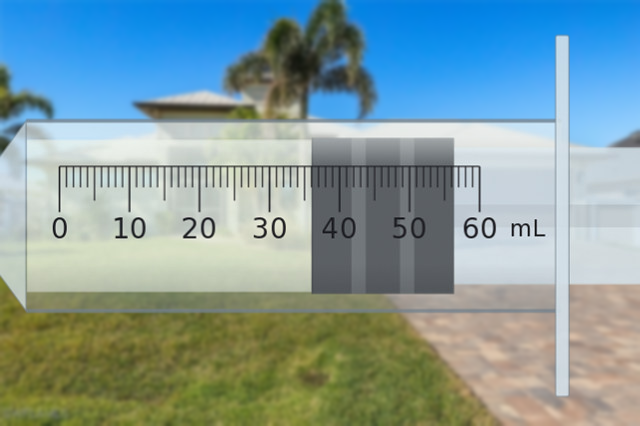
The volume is {"value": 36, "unit": "mL"}
